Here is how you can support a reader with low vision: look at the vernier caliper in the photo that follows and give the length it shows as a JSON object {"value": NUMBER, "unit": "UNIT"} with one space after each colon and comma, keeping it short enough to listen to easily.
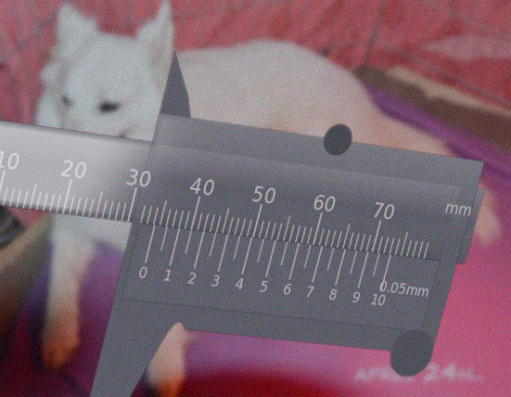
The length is {"value": 34.2, "unit": "mm"}
